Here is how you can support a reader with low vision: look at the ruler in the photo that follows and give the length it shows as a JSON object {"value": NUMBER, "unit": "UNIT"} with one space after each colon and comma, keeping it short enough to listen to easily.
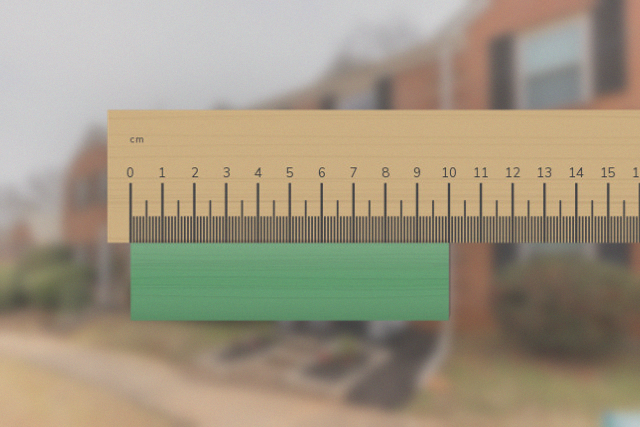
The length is {"value": 10, "unit": "cm"}
